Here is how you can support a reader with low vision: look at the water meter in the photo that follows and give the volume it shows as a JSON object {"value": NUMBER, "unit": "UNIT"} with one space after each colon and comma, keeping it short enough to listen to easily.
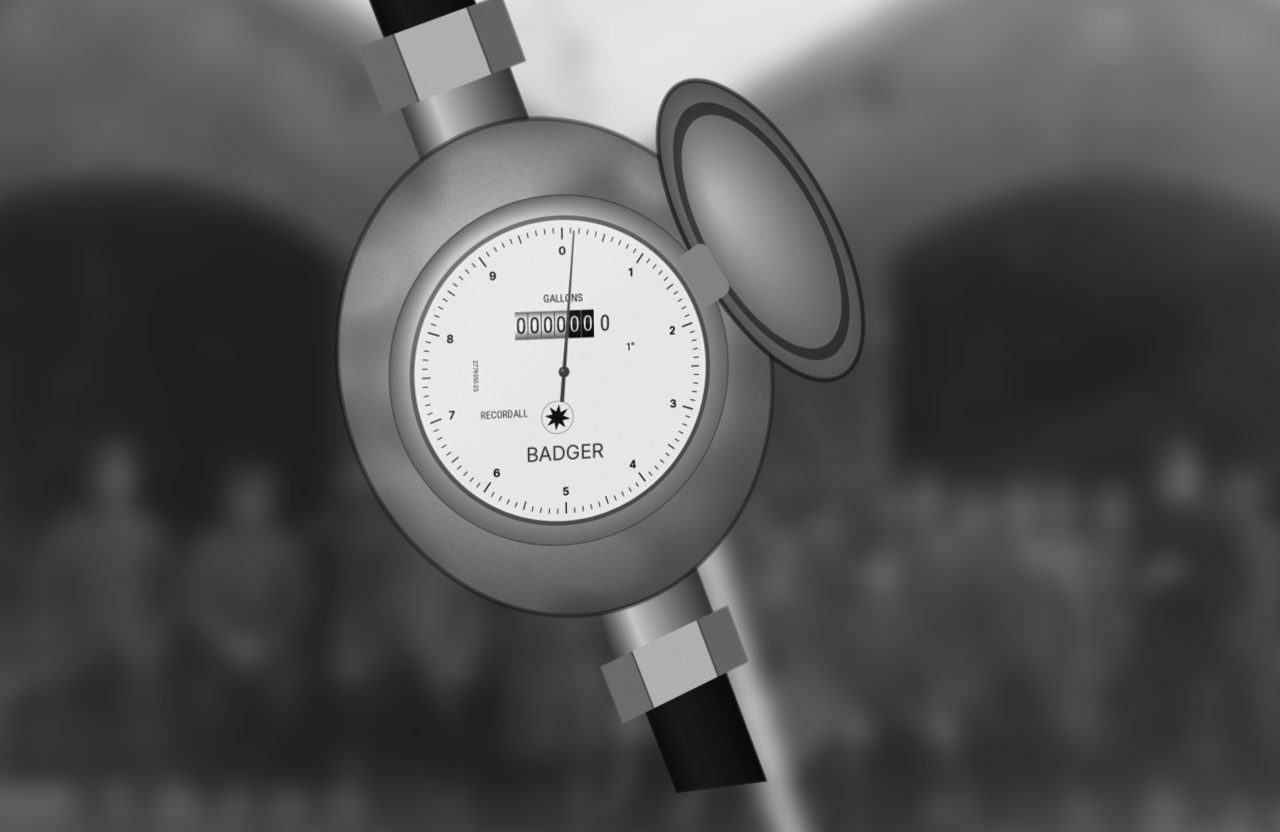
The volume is {"value": 0.1, "unit": "gal"}
